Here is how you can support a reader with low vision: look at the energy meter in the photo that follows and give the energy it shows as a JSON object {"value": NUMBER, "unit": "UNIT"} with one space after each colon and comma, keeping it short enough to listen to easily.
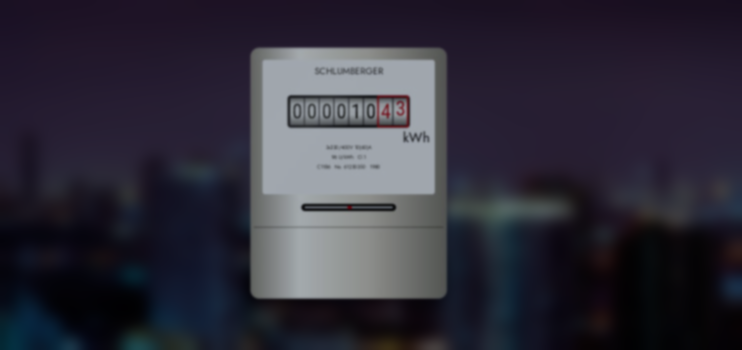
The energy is {"value": 10.43, "unit": "kWh"}
